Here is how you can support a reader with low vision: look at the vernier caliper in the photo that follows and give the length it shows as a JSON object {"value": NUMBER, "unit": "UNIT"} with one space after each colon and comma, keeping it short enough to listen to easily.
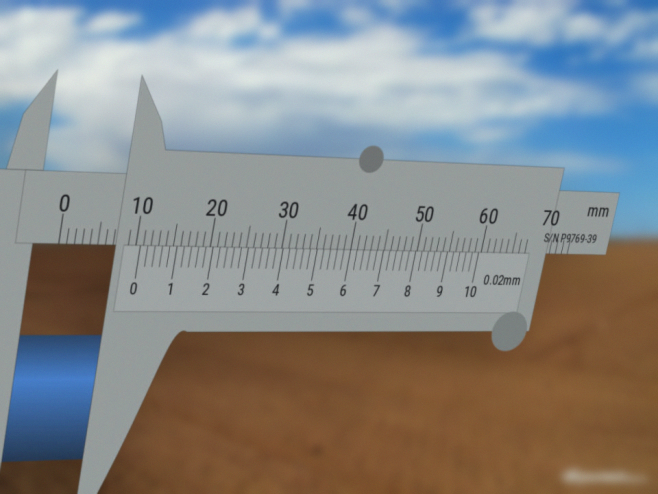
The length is {"value": 10.6, "unit": "mm"}
